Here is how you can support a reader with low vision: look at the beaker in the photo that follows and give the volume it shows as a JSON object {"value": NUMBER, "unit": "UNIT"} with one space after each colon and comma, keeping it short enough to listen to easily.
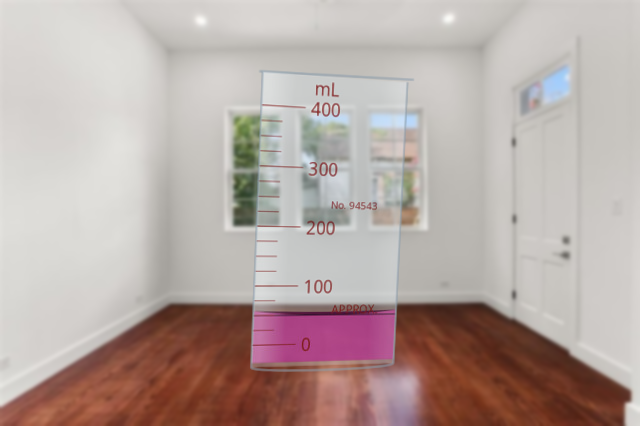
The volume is {"value": 50, "unit": "mL"}
